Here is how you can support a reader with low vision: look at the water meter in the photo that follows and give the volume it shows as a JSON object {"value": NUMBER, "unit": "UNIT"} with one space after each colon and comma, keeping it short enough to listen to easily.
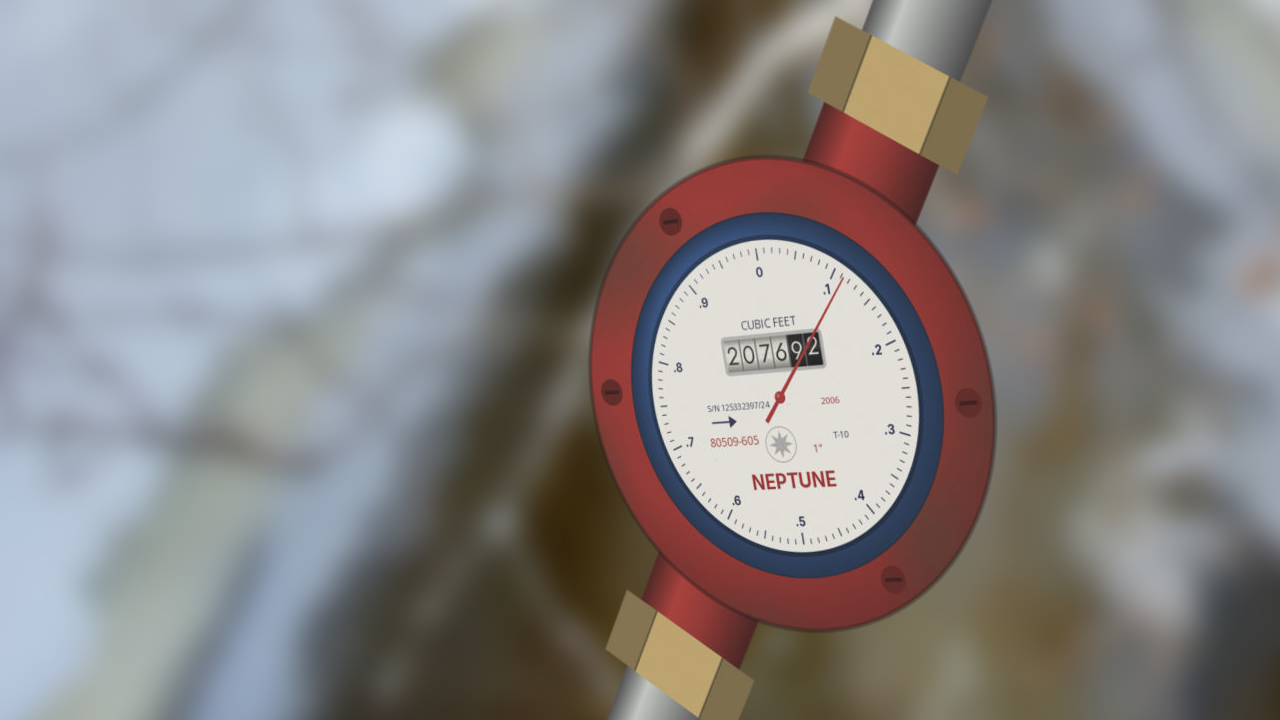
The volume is {"value": 207692.11, "unit": "ft³"}
